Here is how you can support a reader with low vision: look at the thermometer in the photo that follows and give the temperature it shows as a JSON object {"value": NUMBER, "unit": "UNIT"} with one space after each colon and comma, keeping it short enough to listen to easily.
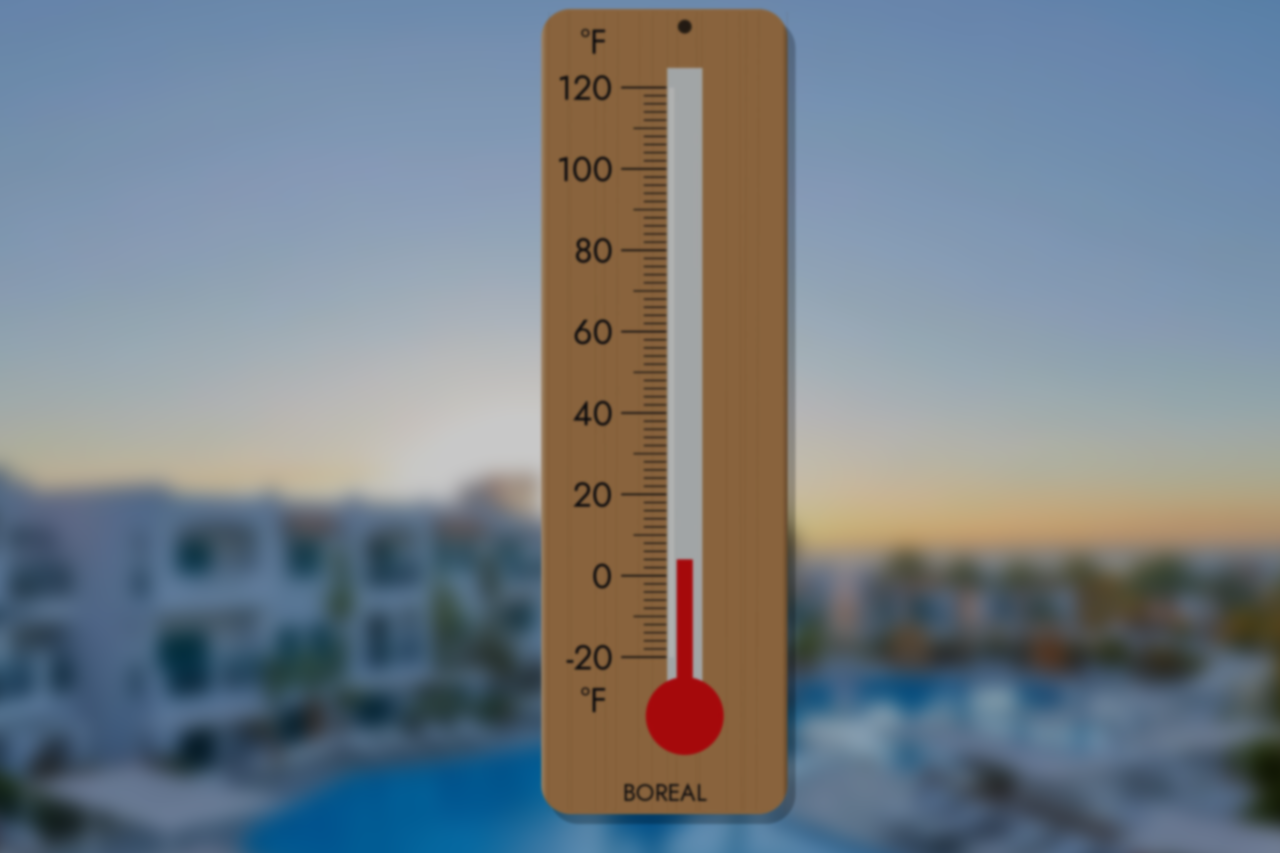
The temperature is {"value": 4, "unit": "°F"}
